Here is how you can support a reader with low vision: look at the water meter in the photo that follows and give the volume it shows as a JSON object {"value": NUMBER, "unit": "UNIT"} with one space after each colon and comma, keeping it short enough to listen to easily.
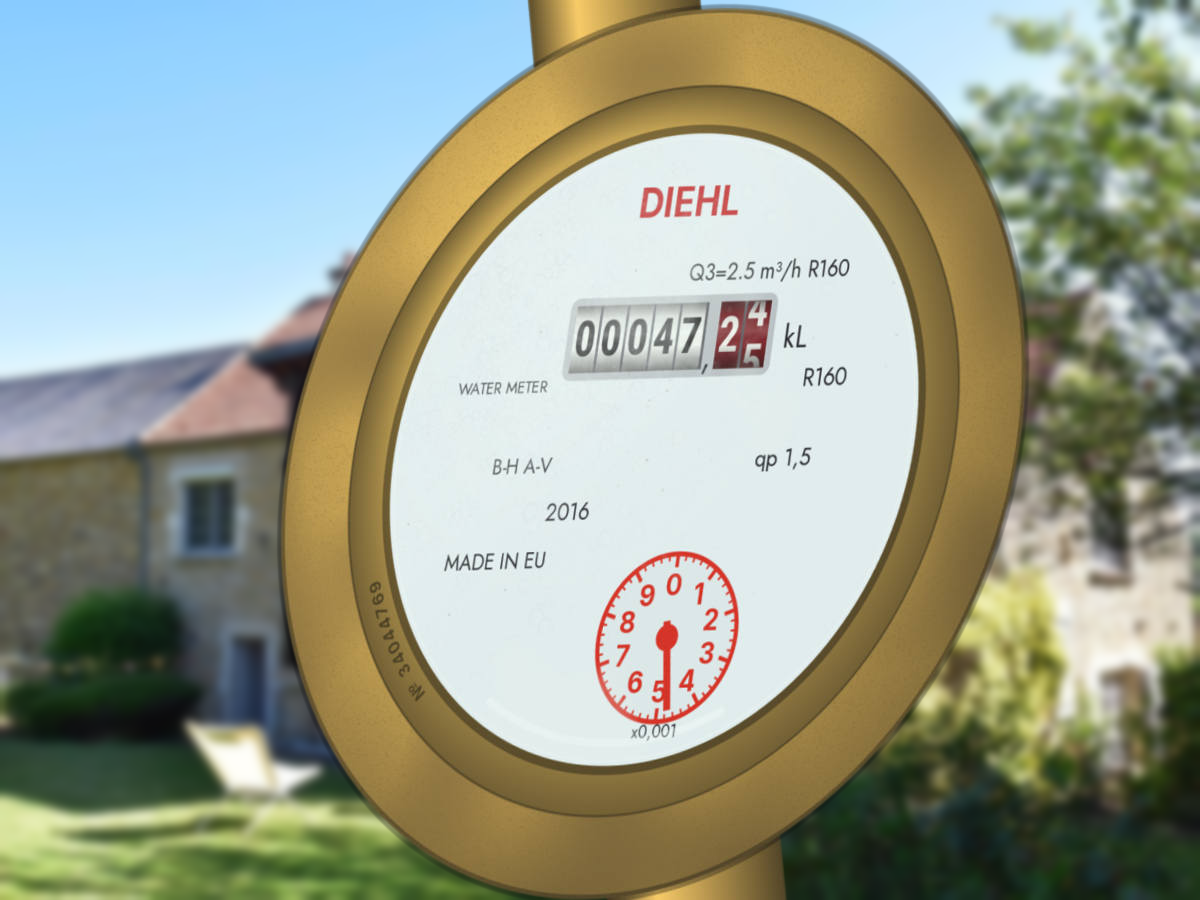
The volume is {"value": 47.244, "unit": "kL"}
